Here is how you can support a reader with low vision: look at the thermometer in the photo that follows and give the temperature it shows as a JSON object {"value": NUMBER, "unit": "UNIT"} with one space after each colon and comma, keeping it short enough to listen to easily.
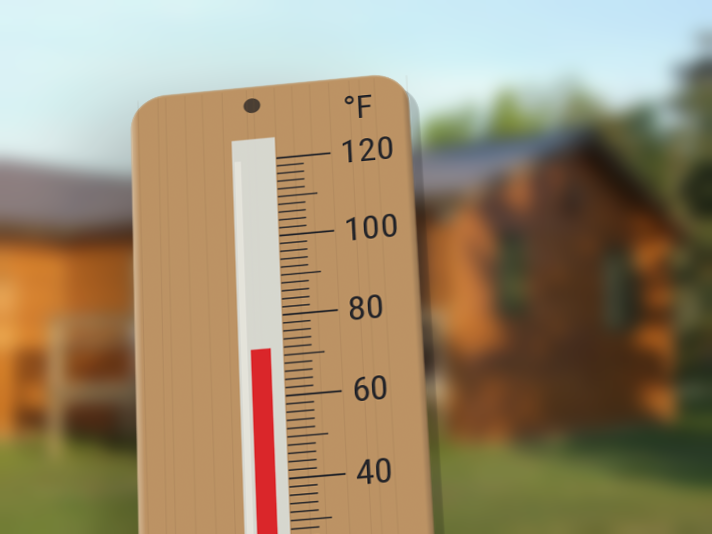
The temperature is {"value": 72, "unit": "°F"}
